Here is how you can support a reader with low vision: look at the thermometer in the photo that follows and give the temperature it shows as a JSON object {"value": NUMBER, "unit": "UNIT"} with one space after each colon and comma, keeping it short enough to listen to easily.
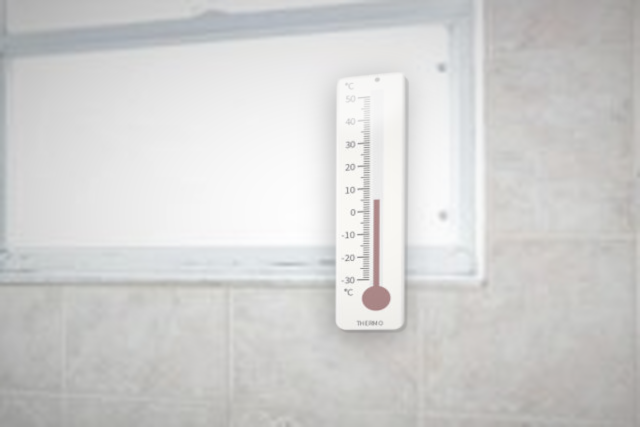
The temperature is {"value": 5, "unit": "°C"}
